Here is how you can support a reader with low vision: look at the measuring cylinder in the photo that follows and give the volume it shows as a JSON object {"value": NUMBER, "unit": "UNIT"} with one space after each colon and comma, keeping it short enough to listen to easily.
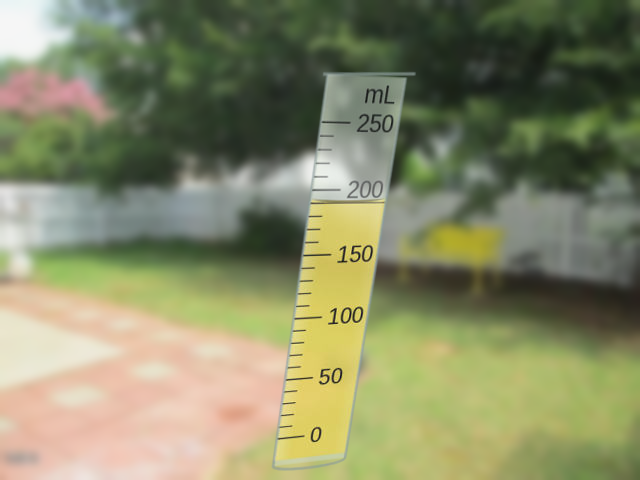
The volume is {"value": 190, "unit": "mL"}
